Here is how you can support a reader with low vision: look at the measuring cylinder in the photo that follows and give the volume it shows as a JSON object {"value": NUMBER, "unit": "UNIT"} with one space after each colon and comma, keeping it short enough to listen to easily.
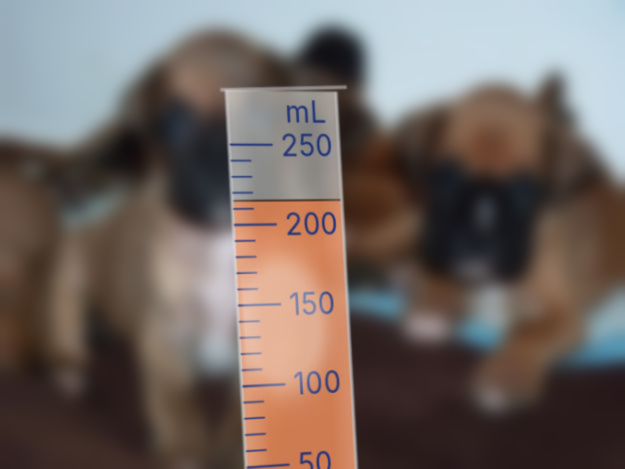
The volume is {"value": 215, "unit": "mL"}
